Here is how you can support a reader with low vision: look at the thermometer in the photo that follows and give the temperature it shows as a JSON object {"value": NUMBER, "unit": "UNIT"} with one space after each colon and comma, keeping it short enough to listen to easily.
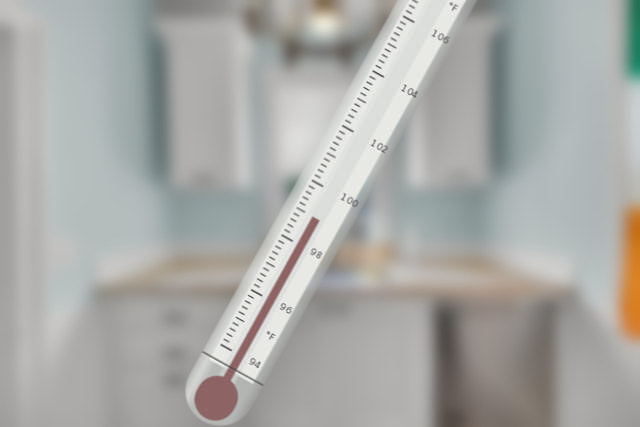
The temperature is {"value": 99, "unit": "°F"}
